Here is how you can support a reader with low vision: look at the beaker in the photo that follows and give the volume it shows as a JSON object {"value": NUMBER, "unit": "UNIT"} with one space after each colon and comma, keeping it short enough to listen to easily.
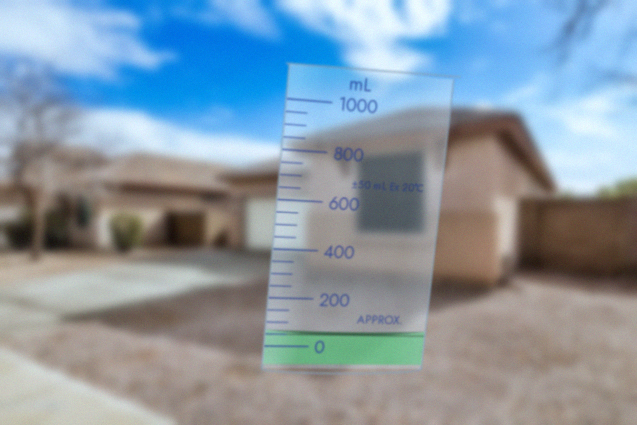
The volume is {"value": 50, "unit": "mL"}
